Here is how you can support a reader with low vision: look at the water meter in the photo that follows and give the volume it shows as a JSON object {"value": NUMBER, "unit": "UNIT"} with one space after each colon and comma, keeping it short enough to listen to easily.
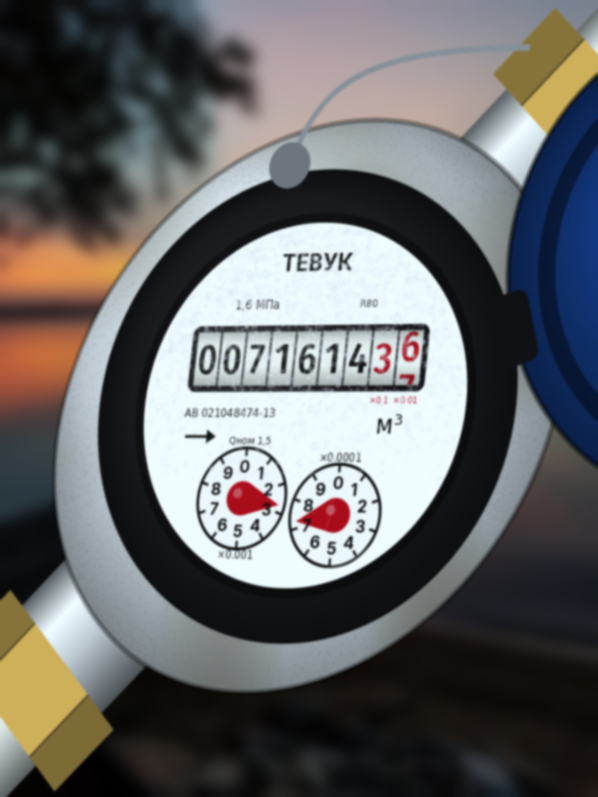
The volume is {"value": 71614.3627, "unit": "m³"}
